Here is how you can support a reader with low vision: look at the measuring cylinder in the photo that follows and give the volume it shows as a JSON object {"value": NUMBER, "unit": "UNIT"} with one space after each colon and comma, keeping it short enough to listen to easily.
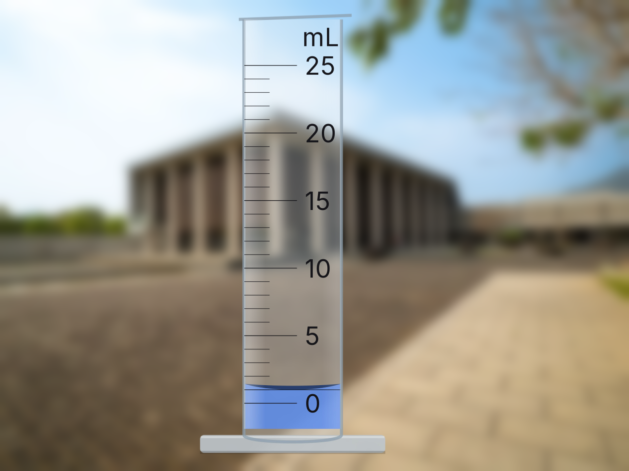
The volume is {"value": 1, "unit": "mL"}
